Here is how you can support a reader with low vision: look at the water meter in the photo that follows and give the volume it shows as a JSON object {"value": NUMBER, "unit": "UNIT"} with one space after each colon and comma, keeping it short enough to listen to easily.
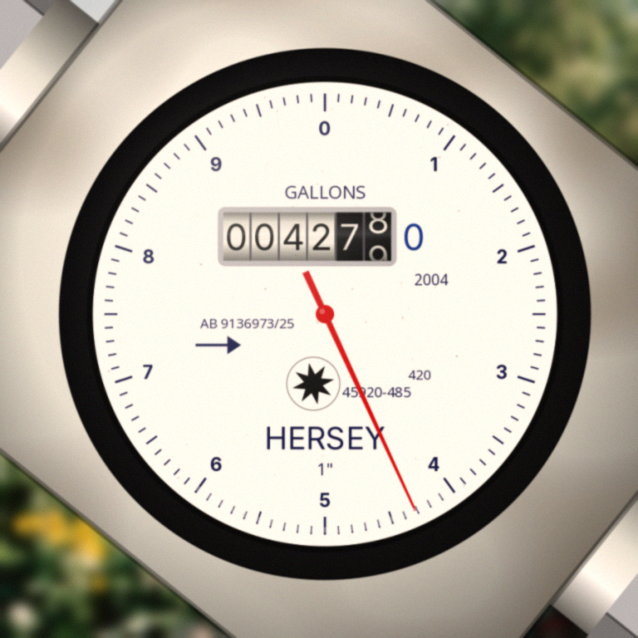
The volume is {"value": 42784.3, "unit": "gal"}
